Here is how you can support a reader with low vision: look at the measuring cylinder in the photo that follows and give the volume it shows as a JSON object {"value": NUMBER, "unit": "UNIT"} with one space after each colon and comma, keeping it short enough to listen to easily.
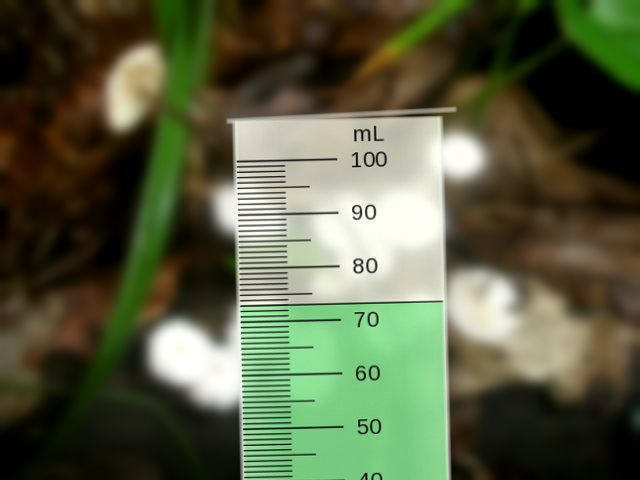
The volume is {"value": 73, "unit": "mL"}
